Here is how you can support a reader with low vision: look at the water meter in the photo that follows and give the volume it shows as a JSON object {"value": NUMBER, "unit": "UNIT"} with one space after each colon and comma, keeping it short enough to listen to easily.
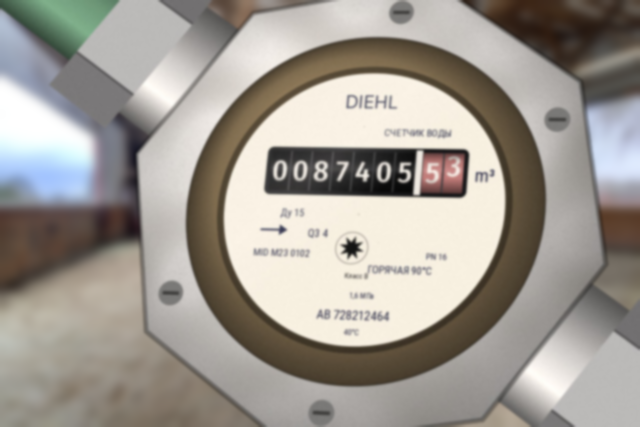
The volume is {"value": 87405.53, "unit": "m³"}
